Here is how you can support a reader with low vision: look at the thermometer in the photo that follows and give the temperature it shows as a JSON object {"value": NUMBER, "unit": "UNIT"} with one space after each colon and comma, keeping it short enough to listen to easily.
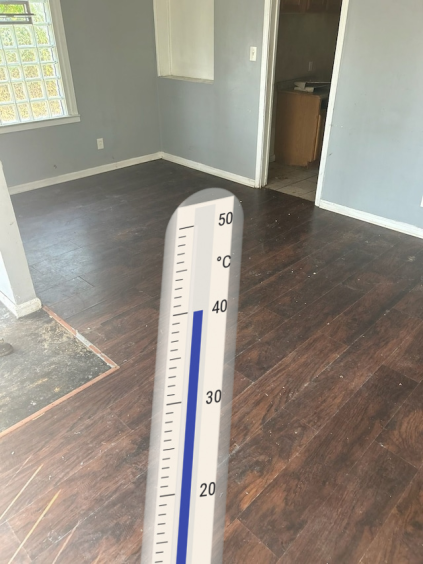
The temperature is {"value": 40, "unit": "°C"}
